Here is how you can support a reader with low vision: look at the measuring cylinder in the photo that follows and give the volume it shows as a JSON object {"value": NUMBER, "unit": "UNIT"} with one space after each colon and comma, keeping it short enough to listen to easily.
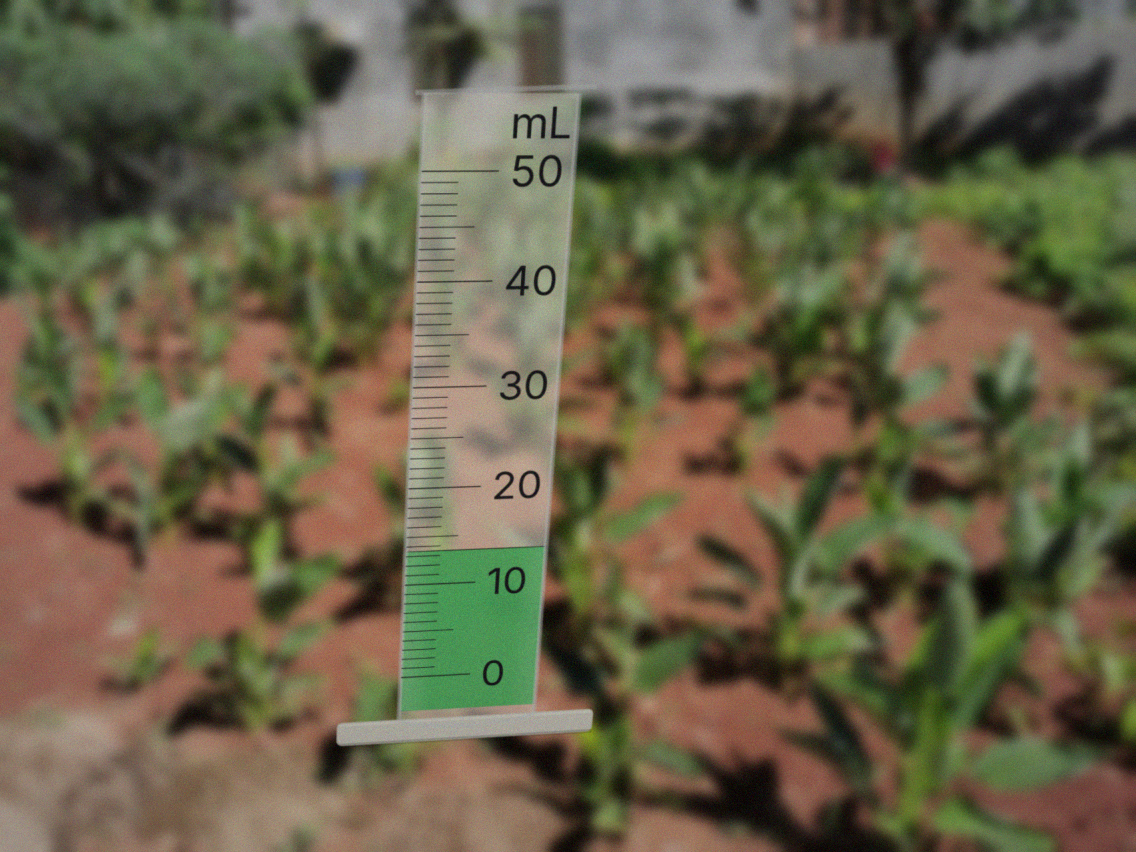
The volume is {"value": 13.5, "unit": "mL"}
